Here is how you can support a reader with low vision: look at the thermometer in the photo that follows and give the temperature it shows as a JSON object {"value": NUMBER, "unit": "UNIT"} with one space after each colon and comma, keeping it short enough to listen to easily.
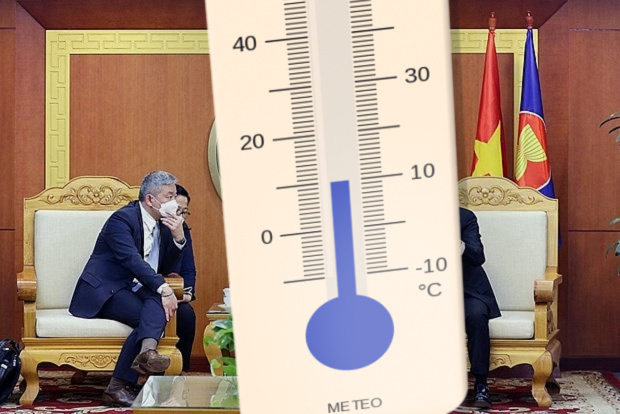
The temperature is {"value": 10, "unit": "°C"}
